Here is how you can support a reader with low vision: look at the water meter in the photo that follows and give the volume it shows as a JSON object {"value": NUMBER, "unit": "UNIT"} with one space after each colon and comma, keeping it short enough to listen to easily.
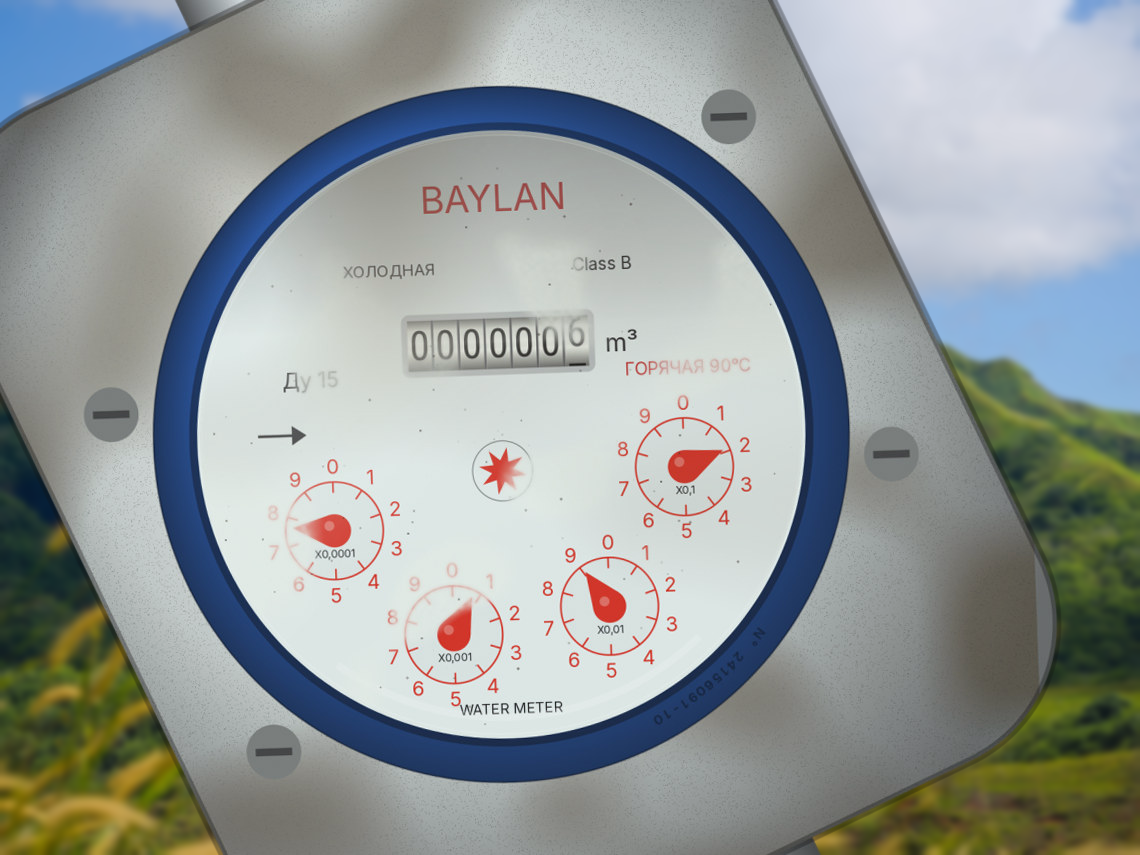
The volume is {"value": 6.1907, "unit": "m³"}
